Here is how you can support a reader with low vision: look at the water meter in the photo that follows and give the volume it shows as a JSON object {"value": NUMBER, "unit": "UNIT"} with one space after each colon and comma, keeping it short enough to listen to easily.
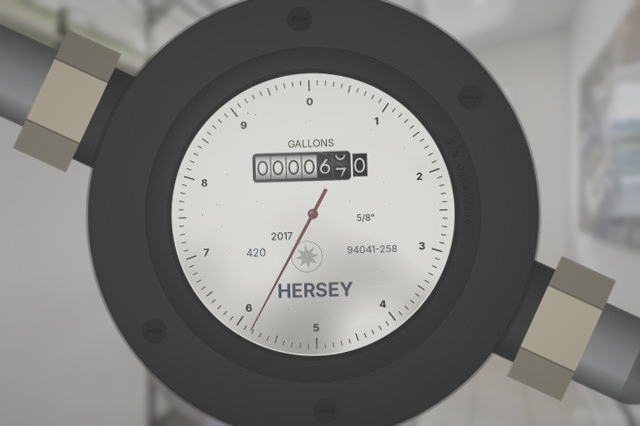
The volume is {"value": 665.8, "unit": "gal"}
